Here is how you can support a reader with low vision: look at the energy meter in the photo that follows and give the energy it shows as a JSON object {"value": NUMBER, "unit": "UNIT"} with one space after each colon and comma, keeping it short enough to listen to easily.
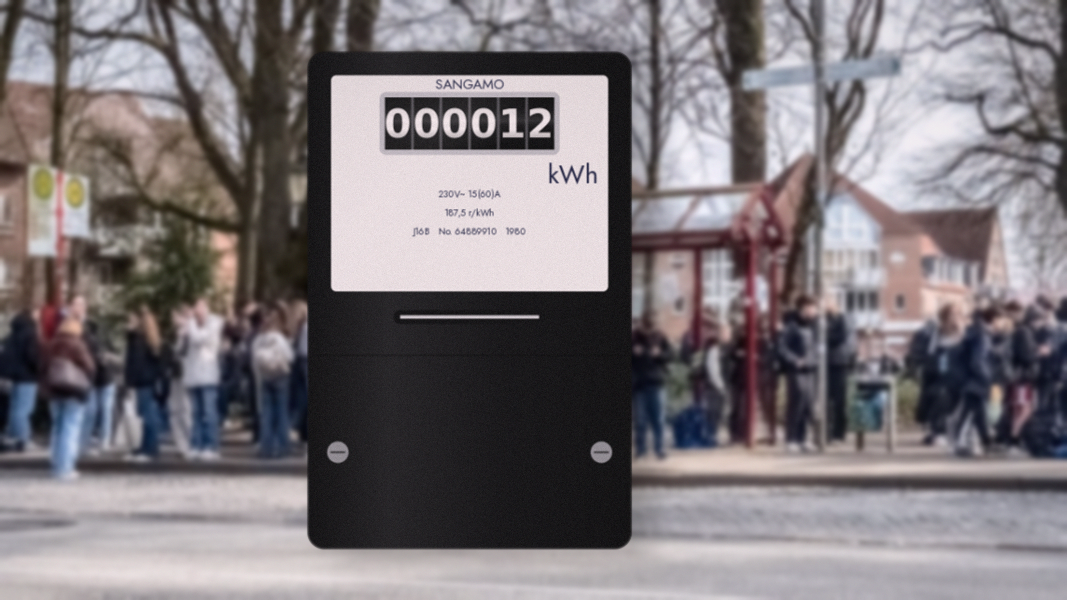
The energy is {"value": 12, "unit": "kWh"}
